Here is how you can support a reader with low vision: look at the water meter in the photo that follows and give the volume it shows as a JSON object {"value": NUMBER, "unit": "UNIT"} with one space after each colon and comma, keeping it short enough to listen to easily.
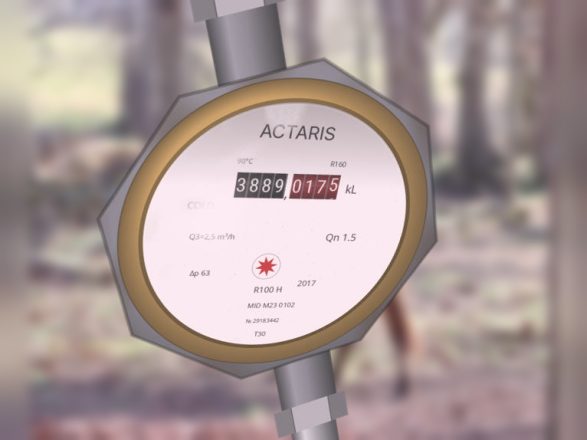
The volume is {"value": 3889.0175, "unit": "kL"}
